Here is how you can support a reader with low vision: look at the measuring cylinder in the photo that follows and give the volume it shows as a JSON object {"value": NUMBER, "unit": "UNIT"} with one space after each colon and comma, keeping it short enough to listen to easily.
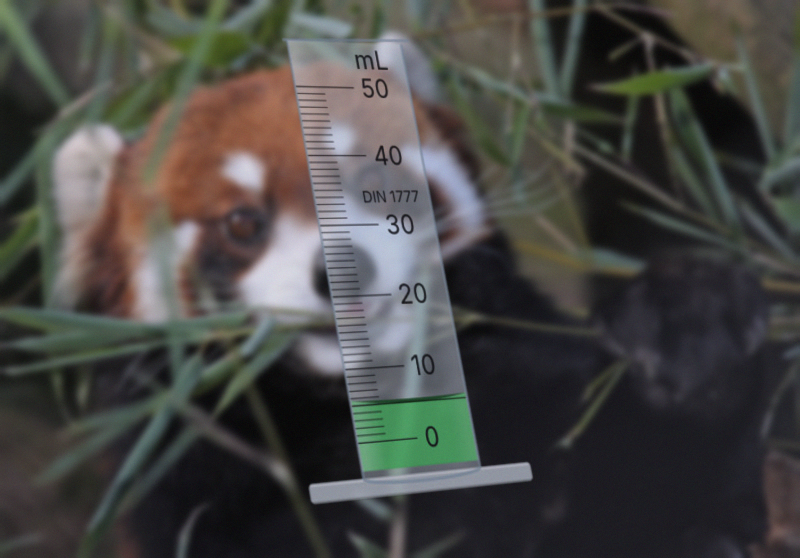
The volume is {"value": 5, "unit": "mL"}
